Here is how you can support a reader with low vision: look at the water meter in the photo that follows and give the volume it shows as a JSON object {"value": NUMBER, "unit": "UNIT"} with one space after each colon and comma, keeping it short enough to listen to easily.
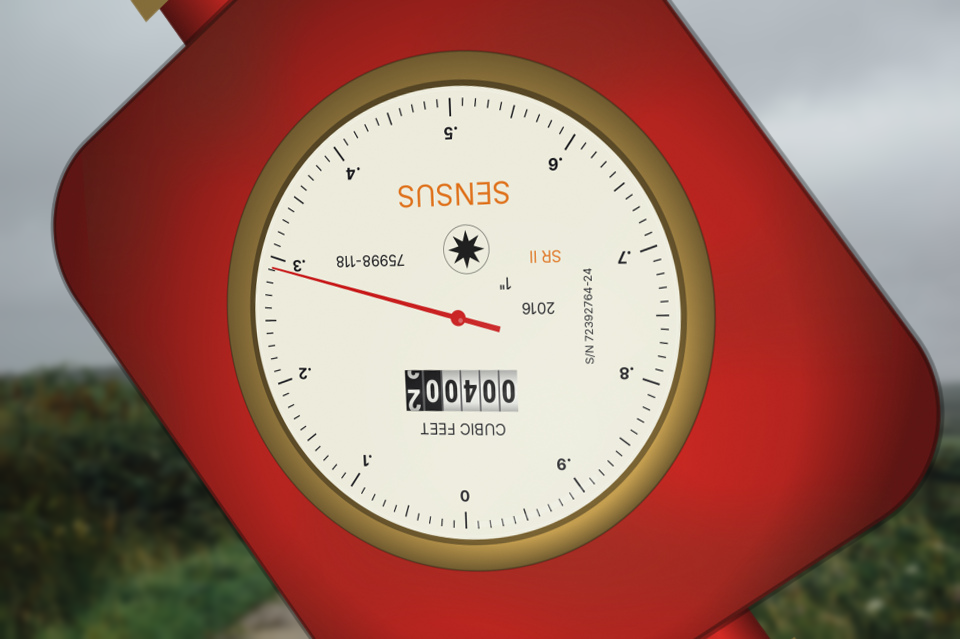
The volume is {"value": 4002.29, "unit": "ft³"}
